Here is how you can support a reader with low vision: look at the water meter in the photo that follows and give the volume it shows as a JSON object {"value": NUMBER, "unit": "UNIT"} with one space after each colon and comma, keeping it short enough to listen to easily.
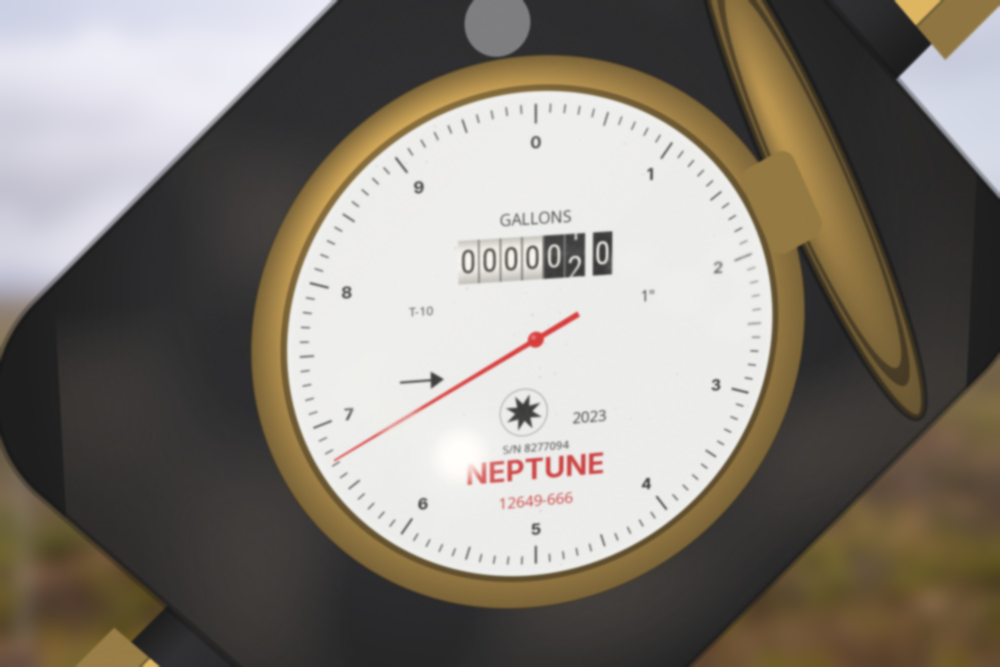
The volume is {"value": 16.7, "unit": "gal"}
